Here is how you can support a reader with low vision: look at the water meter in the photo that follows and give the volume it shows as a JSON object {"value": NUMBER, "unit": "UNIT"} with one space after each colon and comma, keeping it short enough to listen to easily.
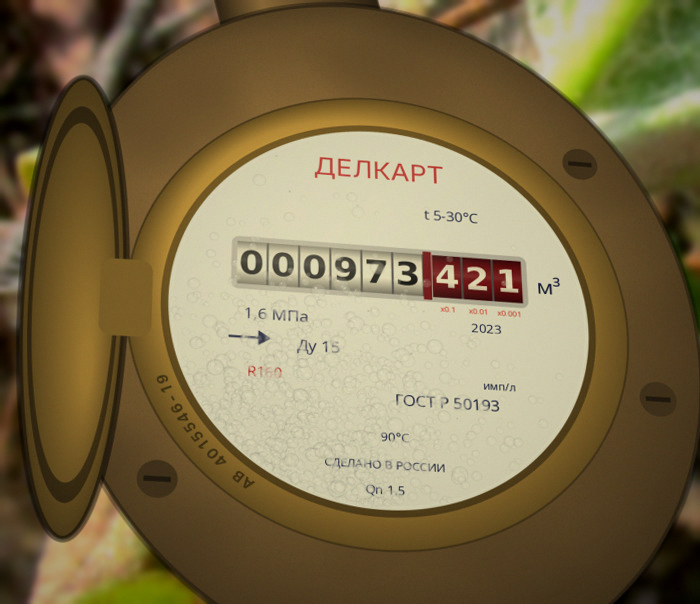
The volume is {"value": 973.421, "unit": "m³"}
